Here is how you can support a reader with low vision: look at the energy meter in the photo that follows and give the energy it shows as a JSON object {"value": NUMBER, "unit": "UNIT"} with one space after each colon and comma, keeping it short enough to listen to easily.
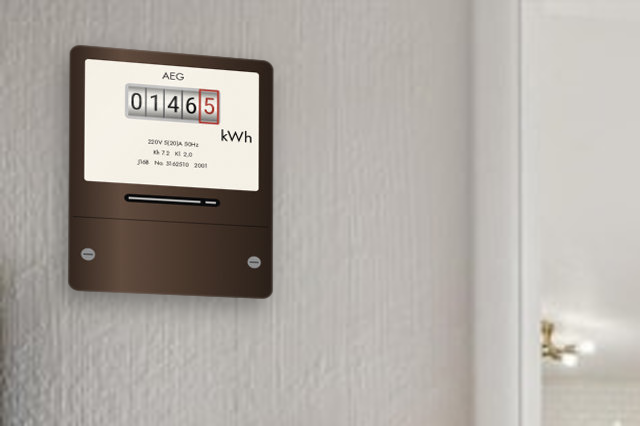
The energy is {"value": 146.5, "unit": "kWh"}
